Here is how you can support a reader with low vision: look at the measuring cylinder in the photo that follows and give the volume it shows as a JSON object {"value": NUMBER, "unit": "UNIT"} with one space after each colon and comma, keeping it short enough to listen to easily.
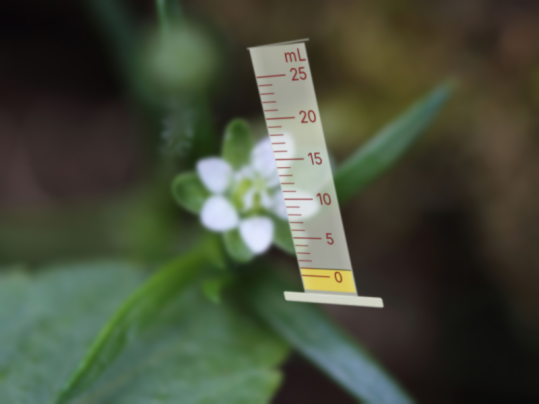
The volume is {"value": 1, "unit": "mL"}
